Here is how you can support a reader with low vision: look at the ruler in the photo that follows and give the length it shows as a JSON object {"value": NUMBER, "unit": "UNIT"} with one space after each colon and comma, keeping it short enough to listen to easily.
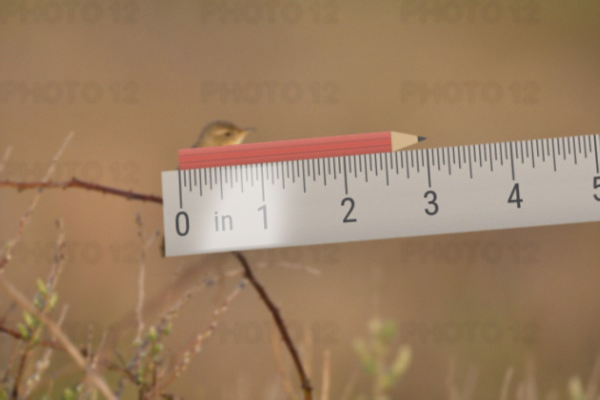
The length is {"value": 3, "unit": "in"}
